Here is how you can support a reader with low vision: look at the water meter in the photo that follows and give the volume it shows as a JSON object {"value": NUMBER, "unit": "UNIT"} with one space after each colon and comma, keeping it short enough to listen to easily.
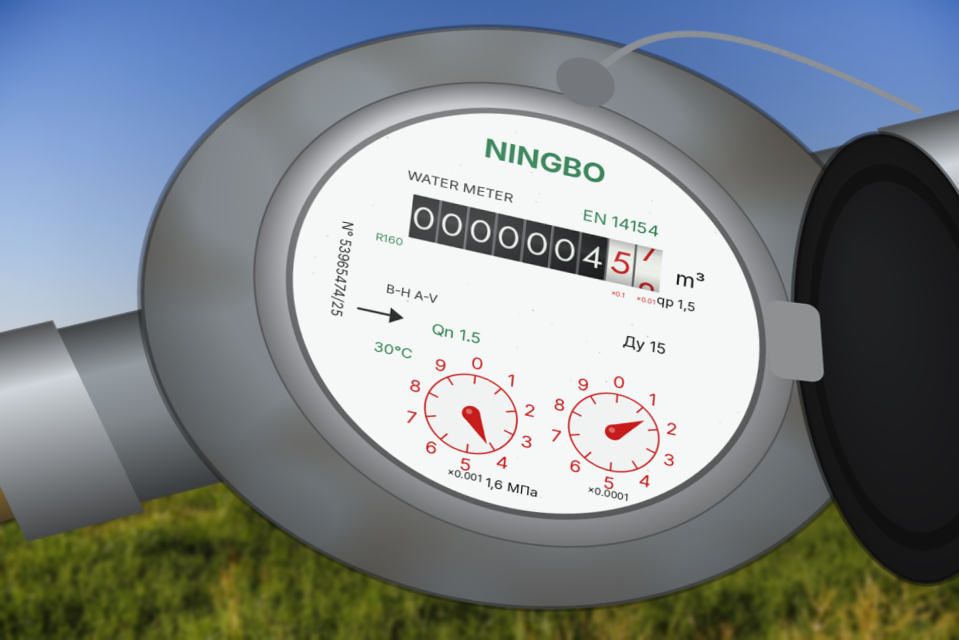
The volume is {"value": 4.5741, "unit": "m³"}
